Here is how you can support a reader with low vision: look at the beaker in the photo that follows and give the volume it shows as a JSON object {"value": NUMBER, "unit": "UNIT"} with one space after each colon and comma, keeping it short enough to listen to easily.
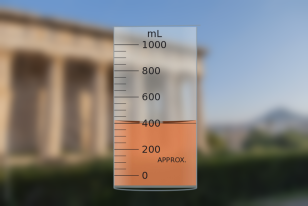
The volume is {"value": 400, "unit": "mL"}
